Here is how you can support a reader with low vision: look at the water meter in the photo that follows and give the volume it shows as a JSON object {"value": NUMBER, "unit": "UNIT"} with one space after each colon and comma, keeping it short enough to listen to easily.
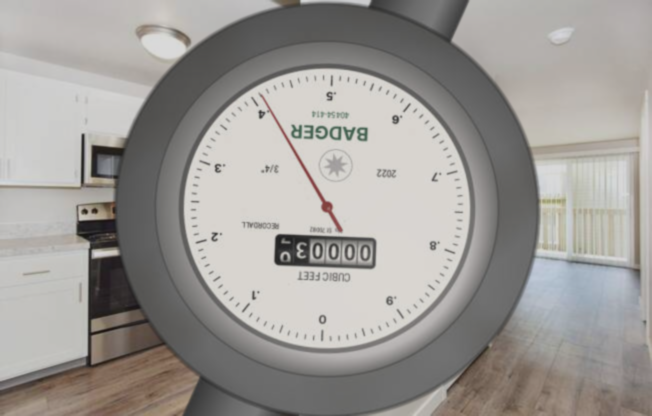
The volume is {"value": 36.41, "unit": "ft³"}
